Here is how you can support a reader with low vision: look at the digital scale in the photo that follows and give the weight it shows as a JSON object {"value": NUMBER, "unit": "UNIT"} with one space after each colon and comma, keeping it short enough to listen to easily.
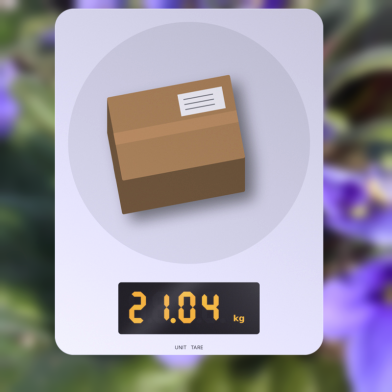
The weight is {"value": 21.04, "unit": "kg"}
